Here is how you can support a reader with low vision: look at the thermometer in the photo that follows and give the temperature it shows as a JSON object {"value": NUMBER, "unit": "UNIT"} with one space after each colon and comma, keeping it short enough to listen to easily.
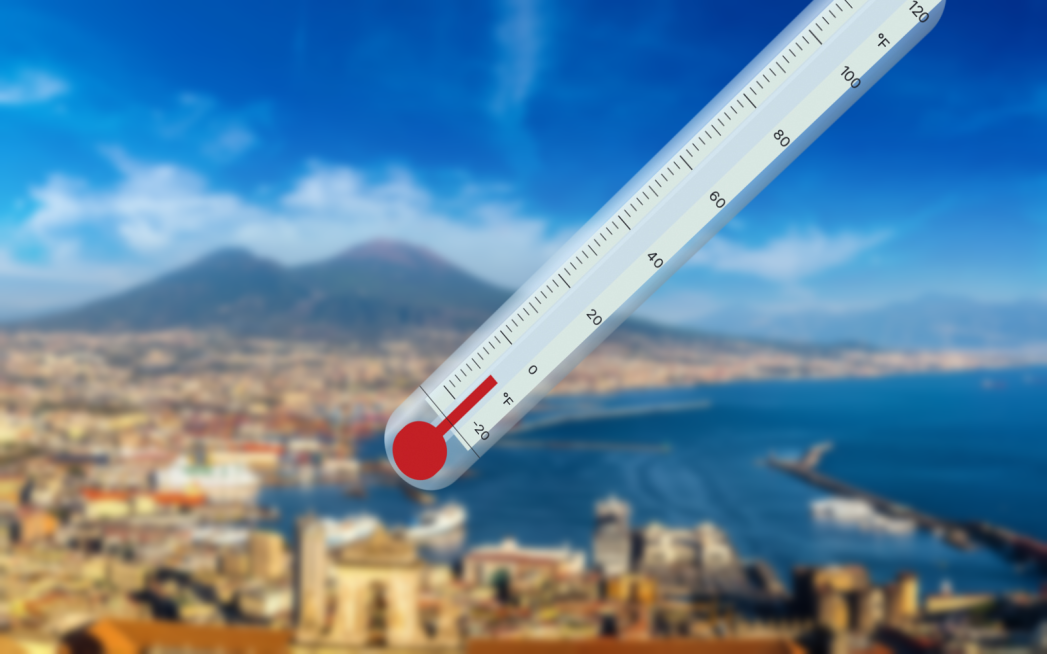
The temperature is {"value": -9, "unit": "°F"}
